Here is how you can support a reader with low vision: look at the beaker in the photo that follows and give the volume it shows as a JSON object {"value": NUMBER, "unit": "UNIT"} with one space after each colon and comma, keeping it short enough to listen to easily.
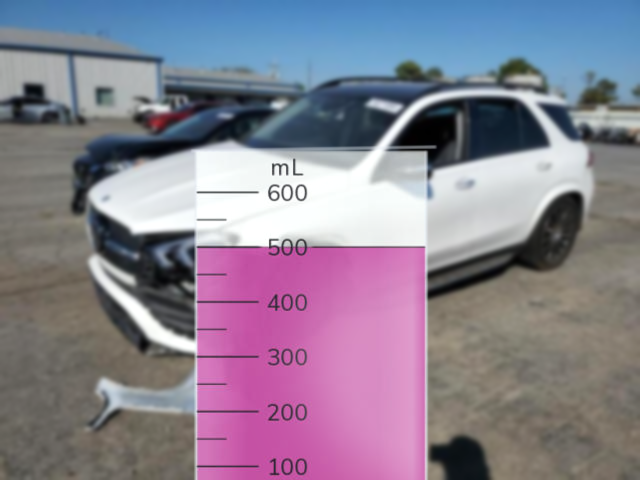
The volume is {"value": 500, "unit": "mL"}
